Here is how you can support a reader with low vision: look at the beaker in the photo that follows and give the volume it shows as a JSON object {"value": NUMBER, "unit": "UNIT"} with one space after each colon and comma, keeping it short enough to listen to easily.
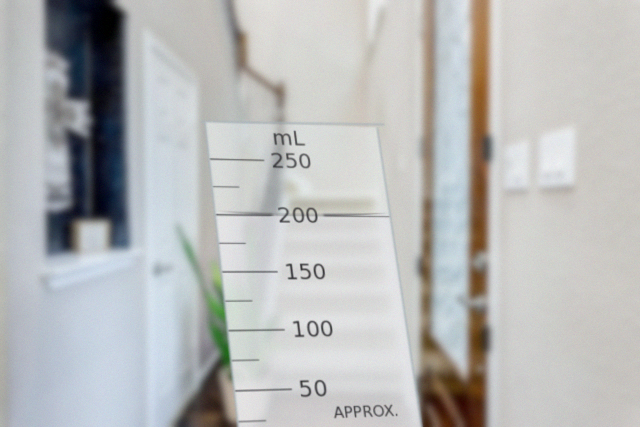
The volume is {"value": 200, "unit": "mL"}
